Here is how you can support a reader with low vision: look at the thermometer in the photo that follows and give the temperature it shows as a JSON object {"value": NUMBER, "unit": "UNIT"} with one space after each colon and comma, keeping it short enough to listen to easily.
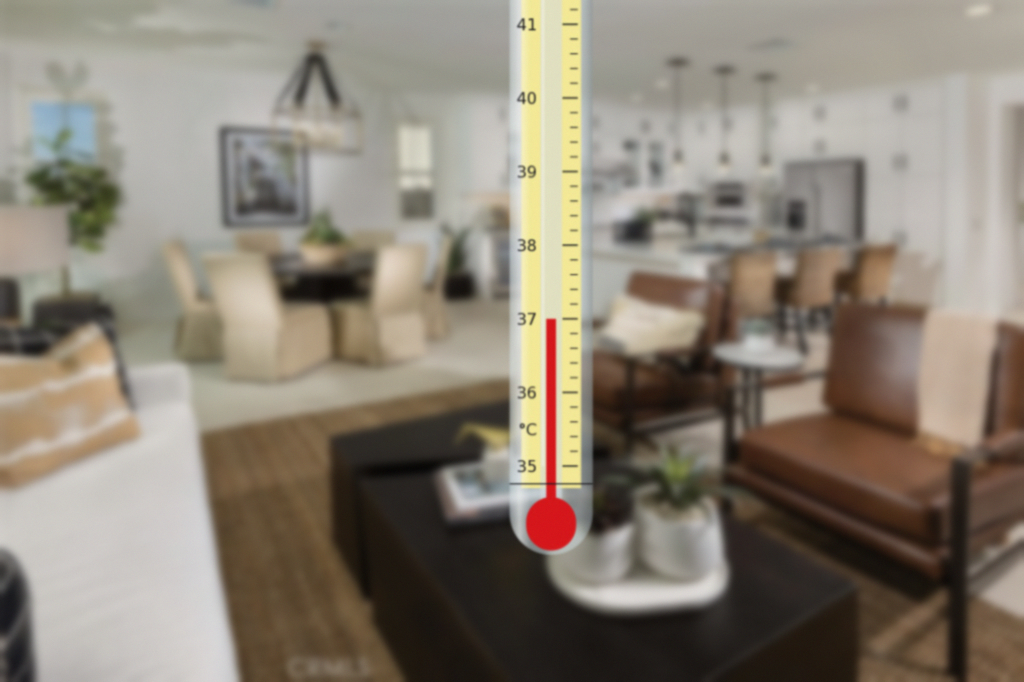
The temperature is {"value": 37, "unit": "°C"}
